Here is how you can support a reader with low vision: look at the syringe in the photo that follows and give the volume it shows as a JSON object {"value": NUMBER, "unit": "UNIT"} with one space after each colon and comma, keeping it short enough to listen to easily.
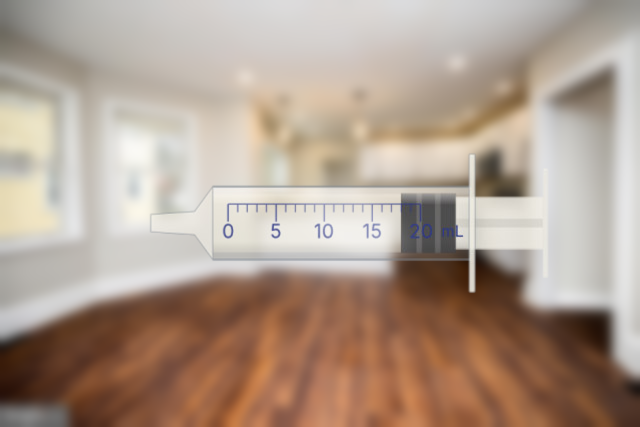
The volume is {"value": 18, "unit": "mL"}
